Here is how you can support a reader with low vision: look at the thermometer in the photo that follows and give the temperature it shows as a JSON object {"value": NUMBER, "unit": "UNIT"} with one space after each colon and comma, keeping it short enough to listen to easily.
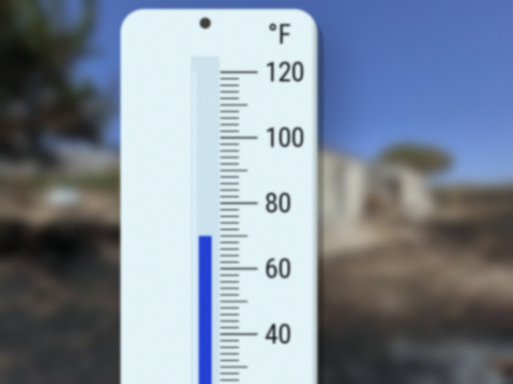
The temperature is {"value": 70, "unit": "°F"}
